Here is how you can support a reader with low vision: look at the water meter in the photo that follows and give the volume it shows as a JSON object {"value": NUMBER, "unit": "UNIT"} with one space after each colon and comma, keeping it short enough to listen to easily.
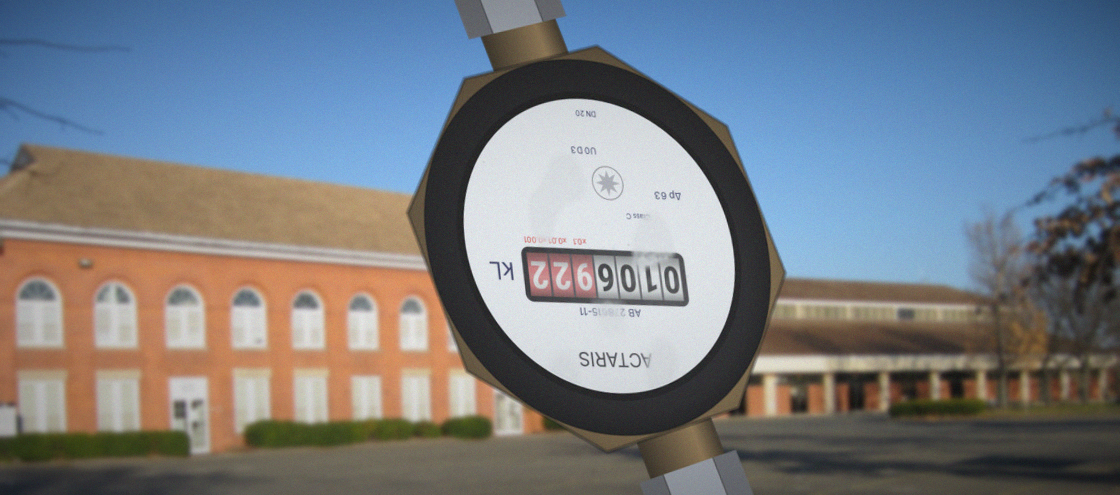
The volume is {"value": 106.922, "unit": "kL"}
